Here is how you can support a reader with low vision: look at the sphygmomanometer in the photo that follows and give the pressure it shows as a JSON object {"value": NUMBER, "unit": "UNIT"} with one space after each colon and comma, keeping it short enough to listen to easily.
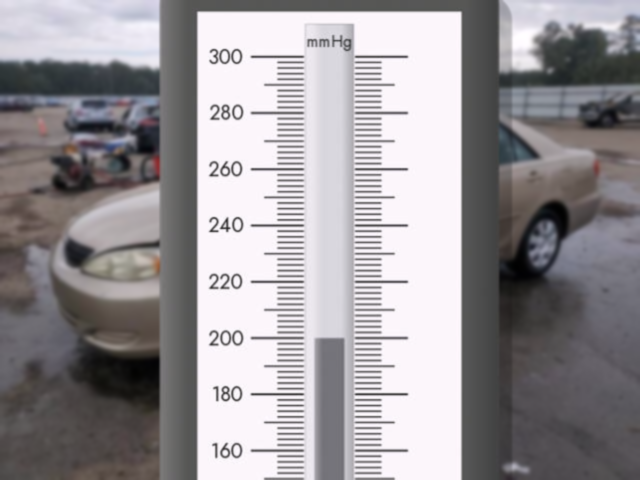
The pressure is {"value": 200, "unit": "mmHg"}
